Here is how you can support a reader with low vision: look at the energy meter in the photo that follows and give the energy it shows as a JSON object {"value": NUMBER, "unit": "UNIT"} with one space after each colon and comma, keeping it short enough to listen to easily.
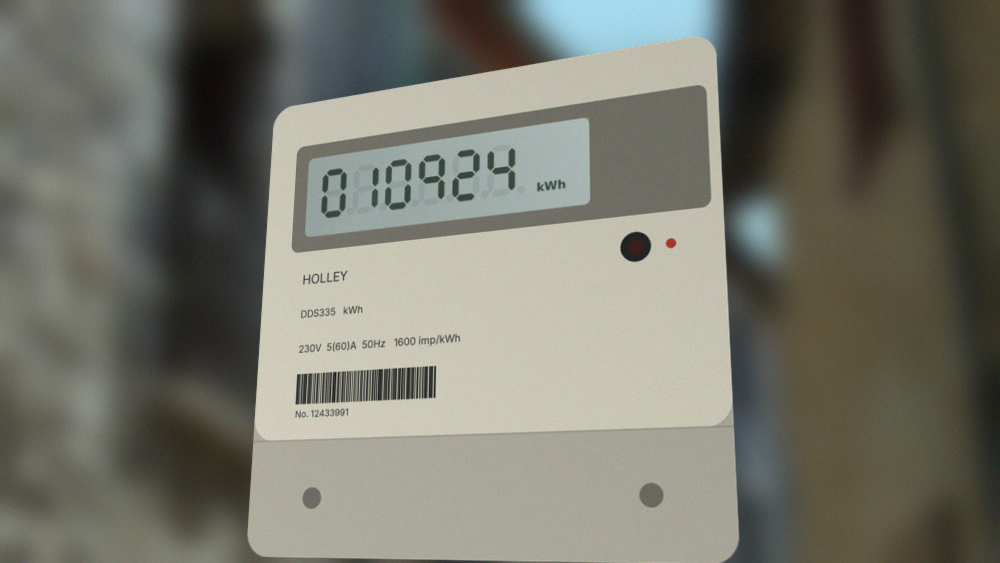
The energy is {"value": 10924, "unit": "kWh"}
